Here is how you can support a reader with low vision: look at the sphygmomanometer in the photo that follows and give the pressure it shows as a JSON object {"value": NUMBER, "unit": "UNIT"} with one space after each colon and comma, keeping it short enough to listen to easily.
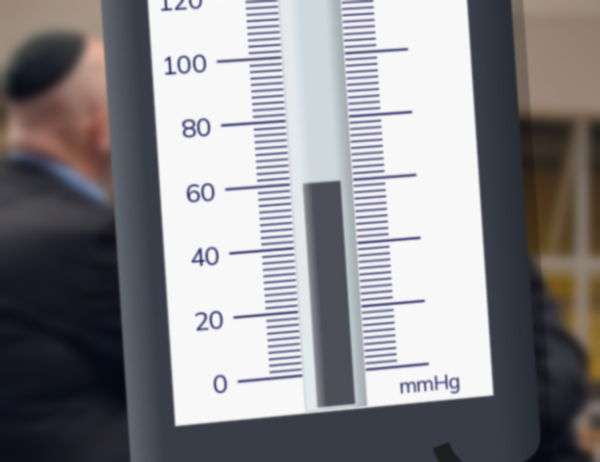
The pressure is {"value": 60, "unit": "mmHg"}
